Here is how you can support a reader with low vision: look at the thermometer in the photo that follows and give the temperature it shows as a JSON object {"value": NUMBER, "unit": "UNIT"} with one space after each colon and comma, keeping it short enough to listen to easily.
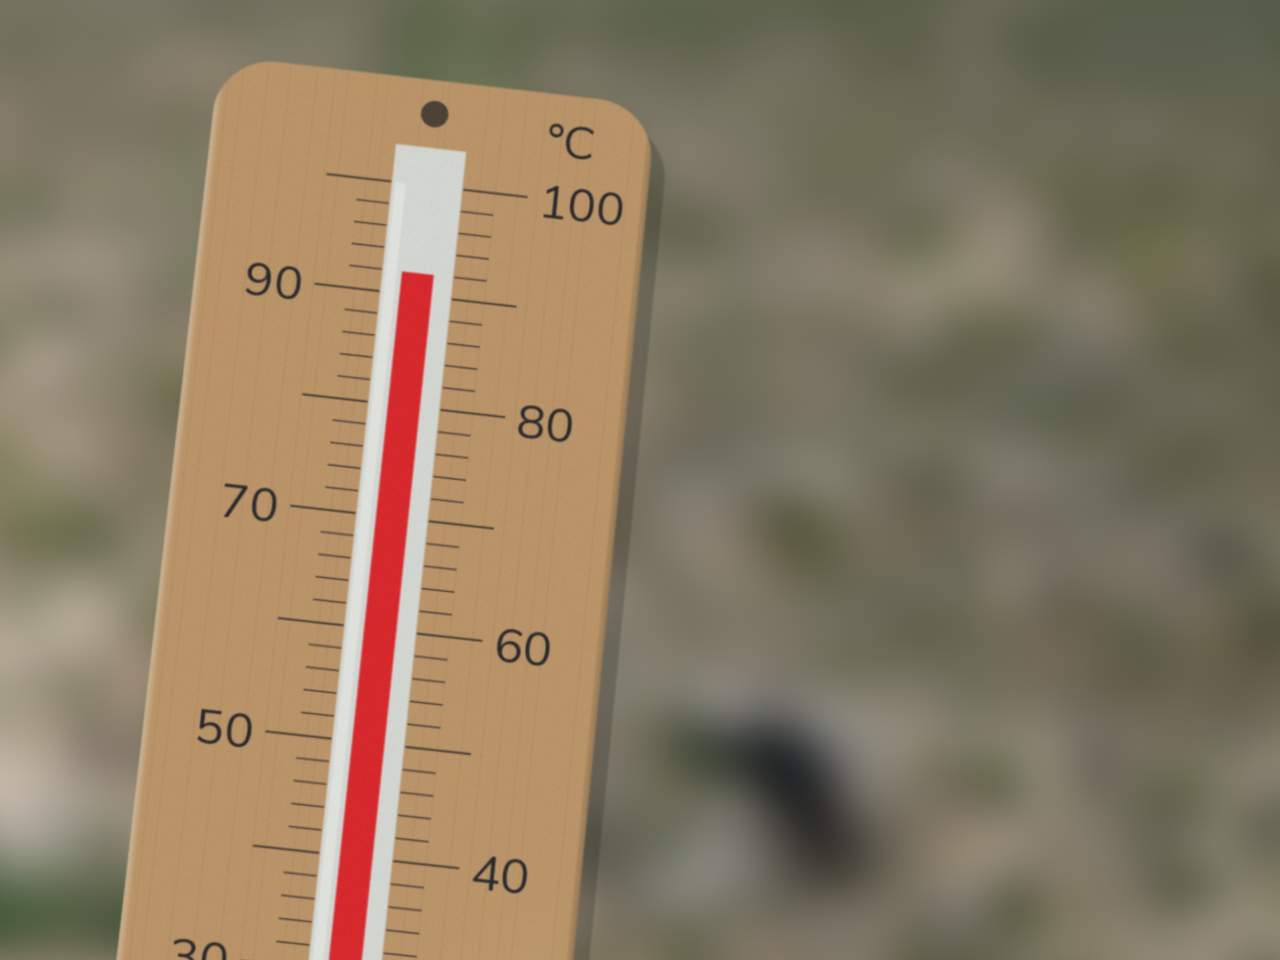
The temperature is {"value": 92, "unit": "°C"}
